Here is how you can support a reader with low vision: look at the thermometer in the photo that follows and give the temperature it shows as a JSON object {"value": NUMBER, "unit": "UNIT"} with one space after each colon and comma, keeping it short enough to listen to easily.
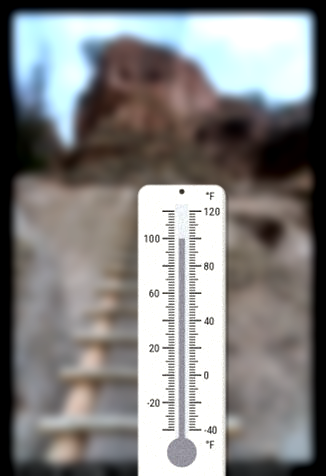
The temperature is {"value": 100, "unit": "°F"}
